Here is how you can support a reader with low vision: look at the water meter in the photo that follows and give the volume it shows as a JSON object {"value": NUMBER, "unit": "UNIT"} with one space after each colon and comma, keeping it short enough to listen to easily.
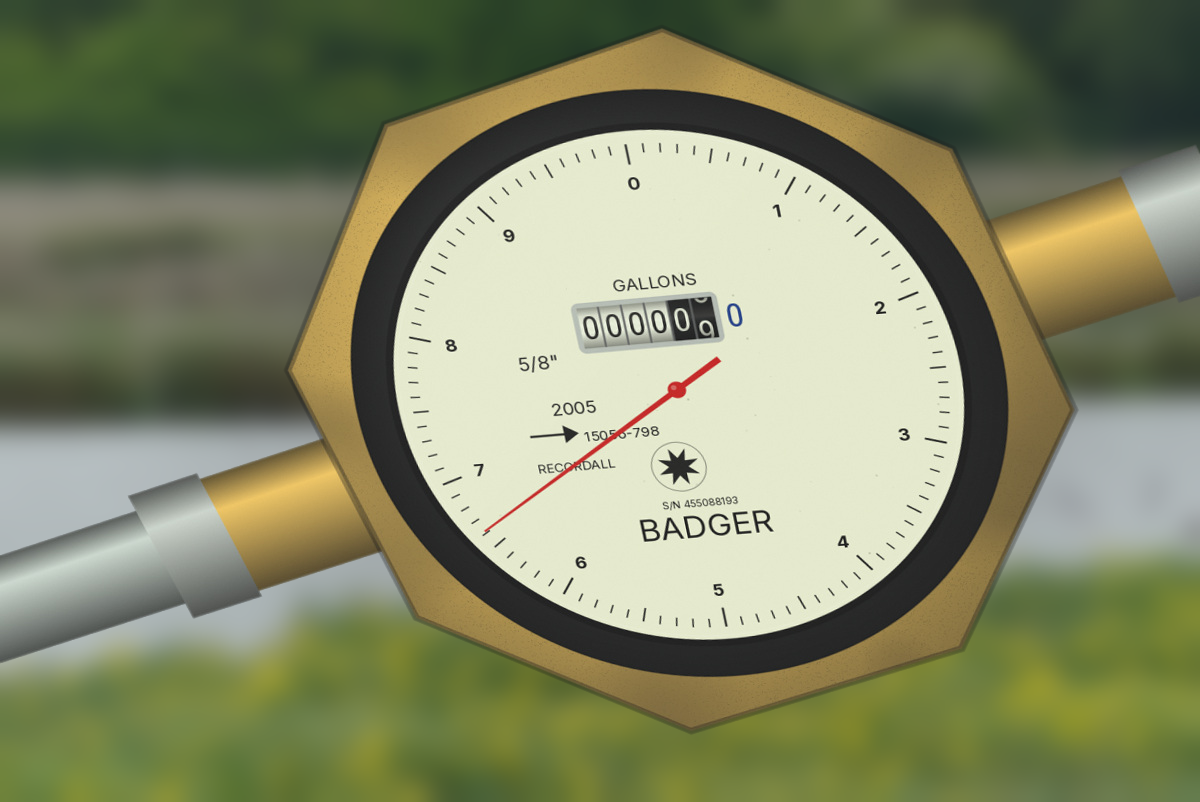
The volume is {"value": 86.6, "unit": "gal"}
